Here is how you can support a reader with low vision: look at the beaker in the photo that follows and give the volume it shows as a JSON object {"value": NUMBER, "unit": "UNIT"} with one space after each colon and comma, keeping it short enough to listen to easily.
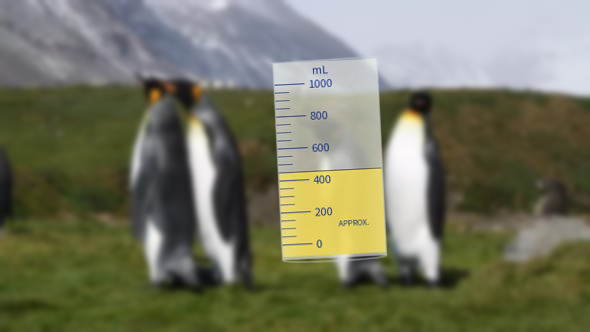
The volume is {"value": 450, "unit": "mL"}
